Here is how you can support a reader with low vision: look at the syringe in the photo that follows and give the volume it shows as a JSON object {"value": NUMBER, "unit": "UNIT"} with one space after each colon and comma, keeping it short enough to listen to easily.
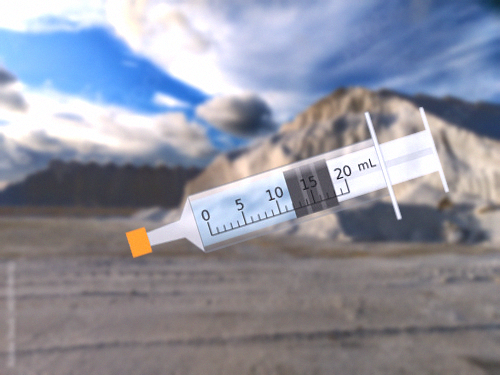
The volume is {"value": 12, "unit": "mL"}
